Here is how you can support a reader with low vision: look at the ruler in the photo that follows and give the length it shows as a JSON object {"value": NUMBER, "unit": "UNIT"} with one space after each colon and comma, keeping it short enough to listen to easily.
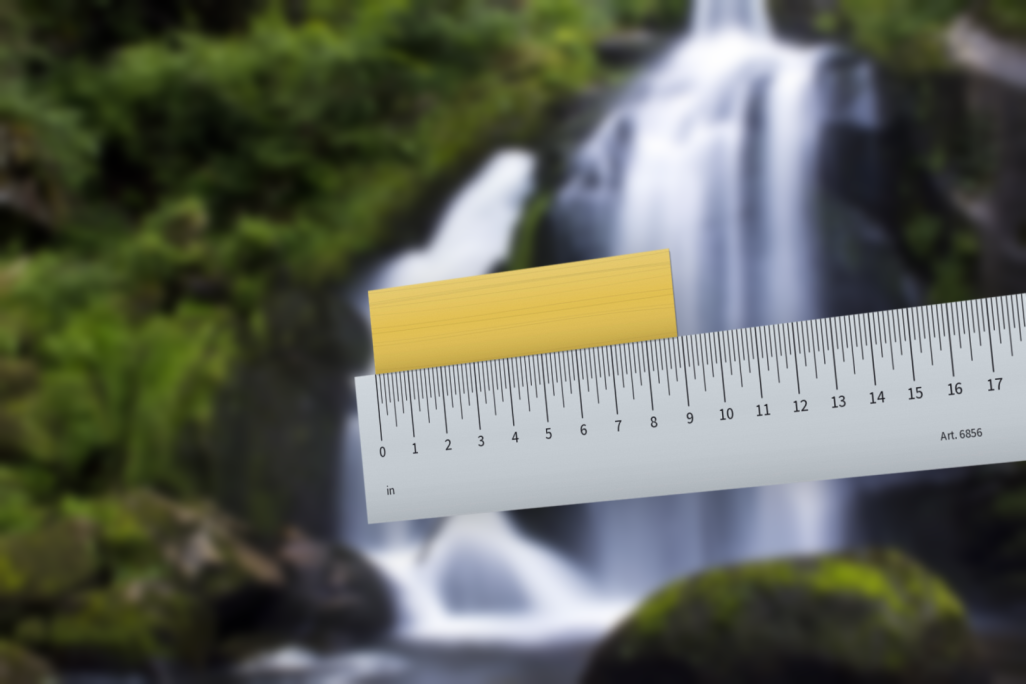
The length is {"value": 8.875, "unit": "in"}
